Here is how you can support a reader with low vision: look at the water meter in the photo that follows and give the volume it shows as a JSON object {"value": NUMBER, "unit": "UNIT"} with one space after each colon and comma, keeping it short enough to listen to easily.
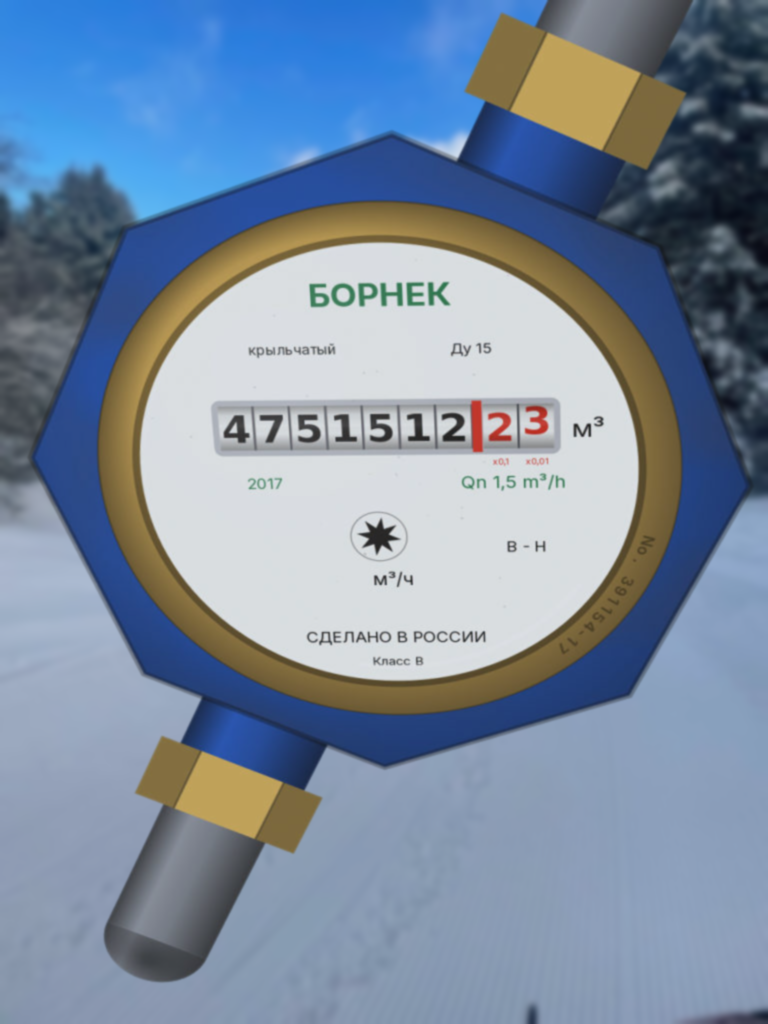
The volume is {"value": 4751512.23, "unit": "m³"}
